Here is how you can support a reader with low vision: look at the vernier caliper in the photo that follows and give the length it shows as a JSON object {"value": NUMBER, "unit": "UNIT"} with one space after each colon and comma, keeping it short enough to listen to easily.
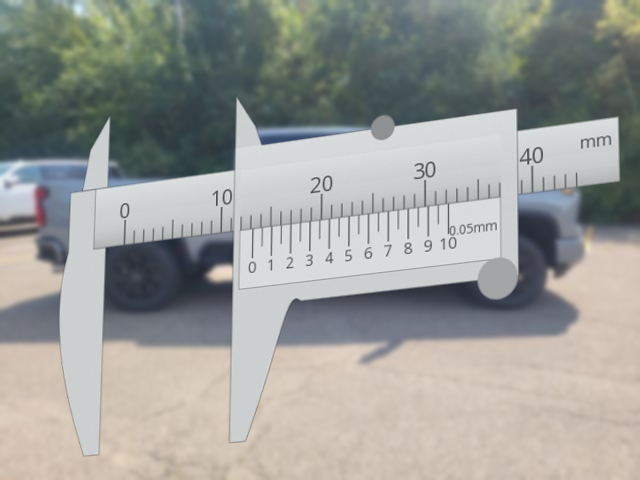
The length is {"value": 13.2, "unit": "mm"}
